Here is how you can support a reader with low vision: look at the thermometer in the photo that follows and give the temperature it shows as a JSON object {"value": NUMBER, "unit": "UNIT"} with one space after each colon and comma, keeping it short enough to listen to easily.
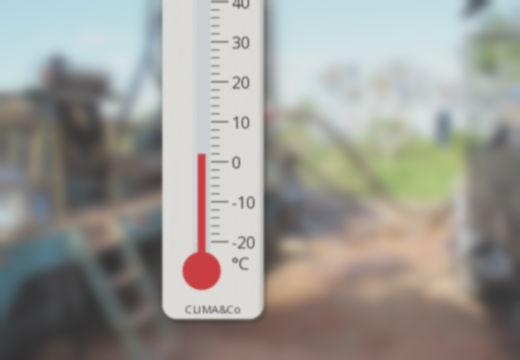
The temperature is {"value": 2, "unit": "°C"}
